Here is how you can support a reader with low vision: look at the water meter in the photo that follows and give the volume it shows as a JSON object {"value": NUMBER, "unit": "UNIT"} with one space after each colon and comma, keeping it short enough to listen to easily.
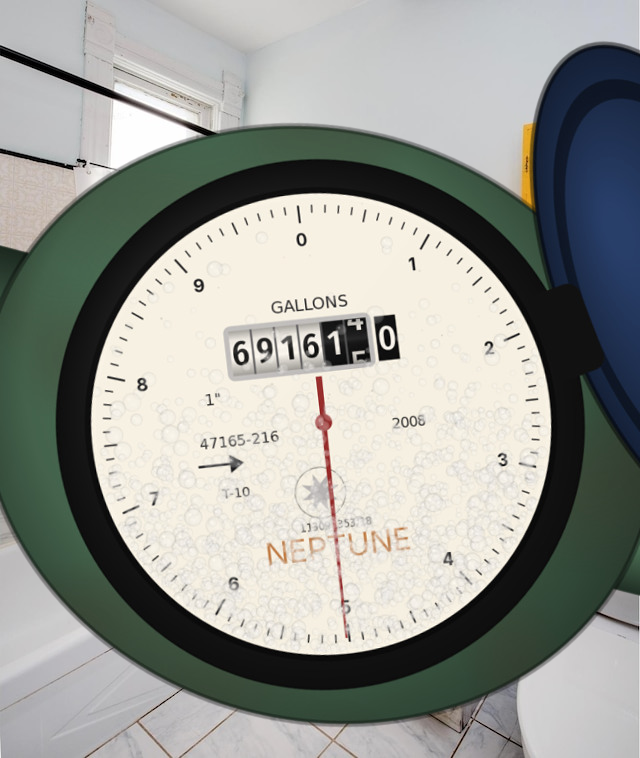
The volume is {"value": 6916145.0, "unit": "gal"}
